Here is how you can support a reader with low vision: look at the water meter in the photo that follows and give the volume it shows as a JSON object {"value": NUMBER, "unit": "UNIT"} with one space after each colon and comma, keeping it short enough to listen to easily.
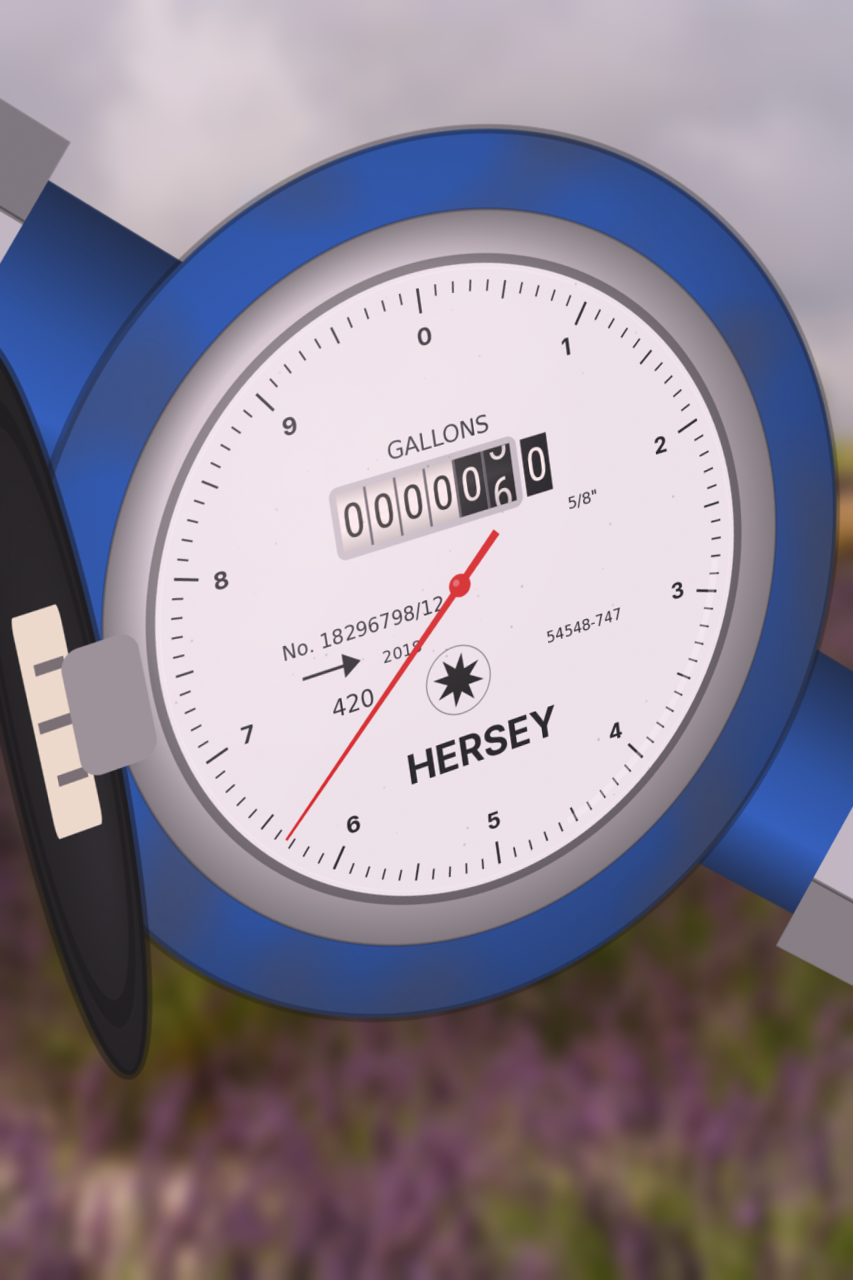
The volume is {"value": 56.3, "unit": "gal"}
